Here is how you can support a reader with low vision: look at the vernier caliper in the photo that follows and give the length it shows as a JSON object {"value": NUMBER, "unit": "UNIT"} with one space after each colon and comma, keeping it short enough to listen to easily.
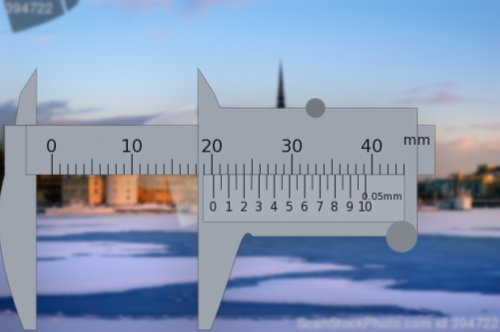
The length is {"value": 20.2, "unit": "mm"}
